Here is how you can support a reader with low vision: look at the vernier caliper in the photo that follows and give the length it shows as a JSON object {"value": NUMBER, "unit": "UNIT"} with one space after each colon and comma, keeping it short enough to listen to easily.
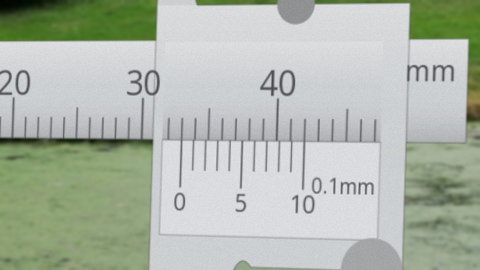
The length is {"value": 33.0, "unit": "mm"}
